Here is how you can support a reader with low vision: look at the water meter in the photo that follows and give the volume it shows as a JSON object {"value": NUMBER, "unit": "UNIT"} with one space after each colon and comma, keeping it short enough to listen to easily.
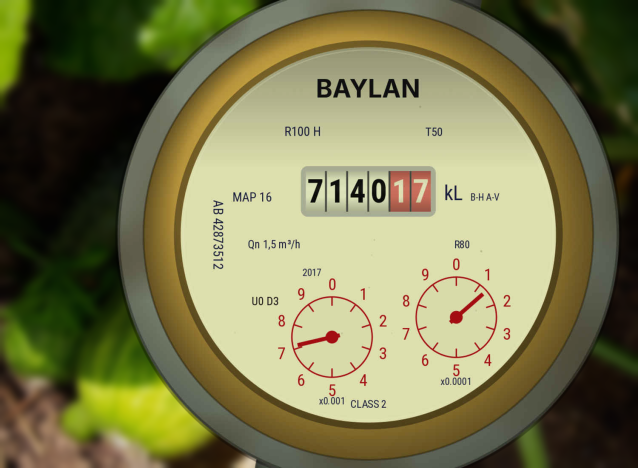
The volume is {"value": 7140.1771, "unit": "kL"}
